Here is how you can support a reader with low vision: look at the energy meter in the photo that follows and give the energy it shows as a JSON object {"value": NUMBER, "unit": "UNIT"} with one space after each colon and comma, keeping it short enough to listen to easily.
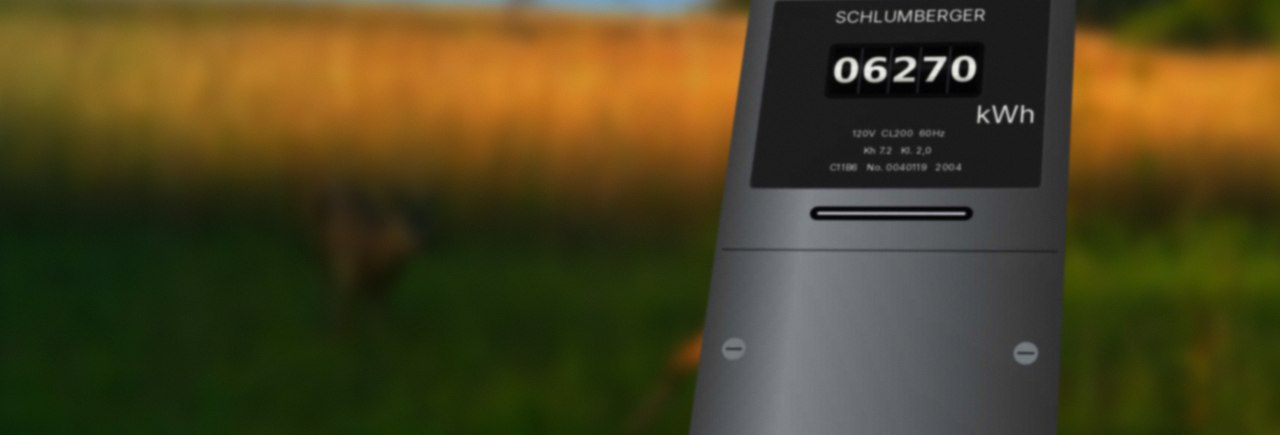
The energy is {"value": 6270, "unit": "kWh"}
